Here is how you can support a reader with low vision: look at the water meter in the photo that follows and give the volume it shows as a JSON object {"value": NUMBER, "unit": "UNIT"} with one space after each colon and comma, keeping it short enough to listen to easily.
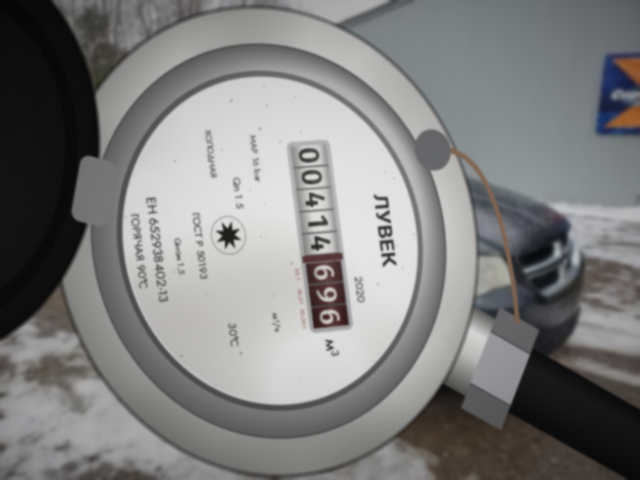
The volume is {"value": 414.696, "unit": "m³"}
